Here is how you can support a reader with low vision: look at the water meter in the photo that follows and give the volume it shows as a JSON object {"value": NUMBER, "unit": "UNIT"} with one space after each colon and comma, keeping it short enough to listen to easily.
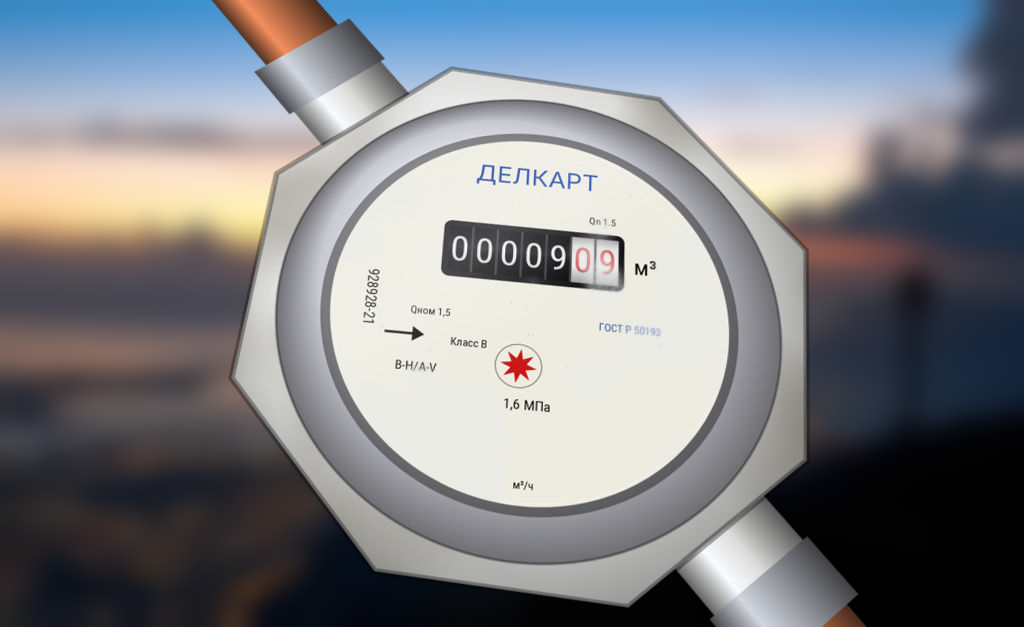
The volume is {"value": 9.09, "unit": "m³"}
